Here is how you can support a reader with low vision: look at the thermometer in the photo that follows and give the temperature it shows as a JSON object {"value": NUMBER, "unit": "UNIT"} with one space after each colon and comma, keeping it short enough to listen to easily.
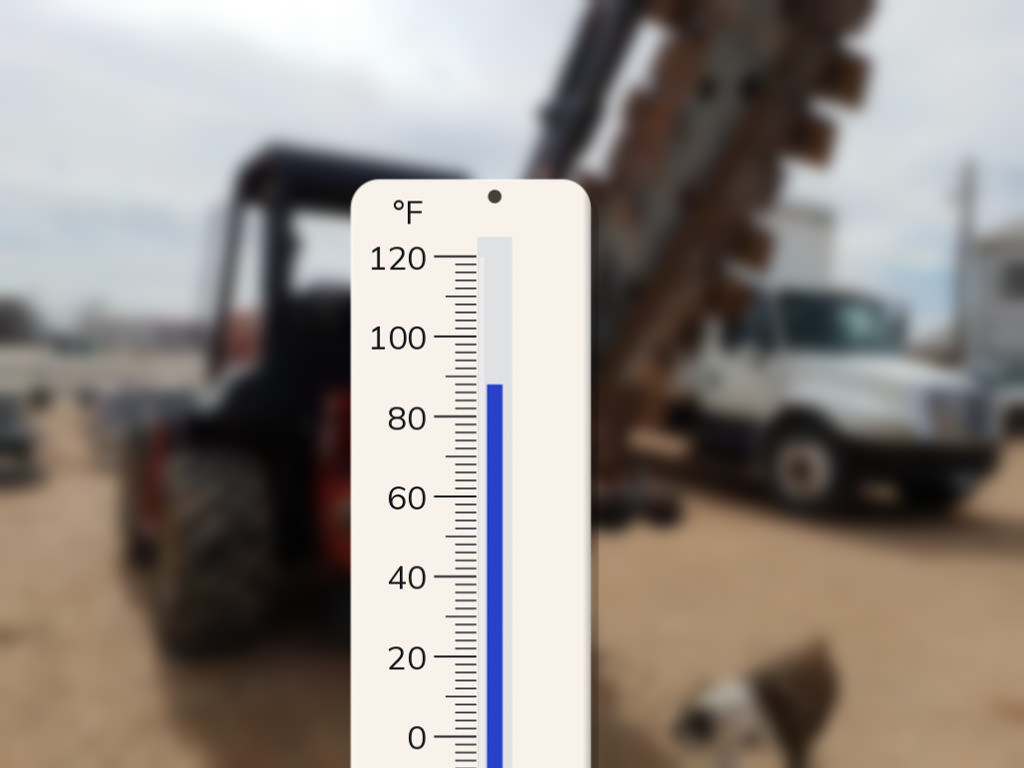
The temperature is {"value": 88, "unit": "°F"}
